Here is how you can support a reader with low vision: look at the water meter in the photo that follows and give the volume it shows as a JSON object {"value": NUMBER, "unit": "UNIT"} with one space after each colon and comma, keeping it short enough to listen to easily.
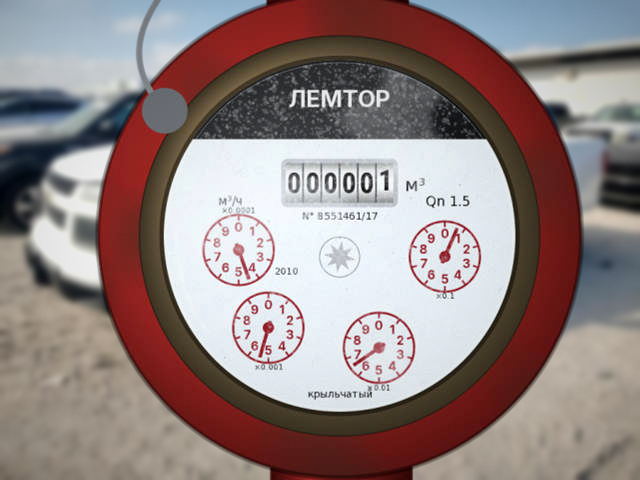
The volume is {"value": 1.0654, "unit": "m³"}
